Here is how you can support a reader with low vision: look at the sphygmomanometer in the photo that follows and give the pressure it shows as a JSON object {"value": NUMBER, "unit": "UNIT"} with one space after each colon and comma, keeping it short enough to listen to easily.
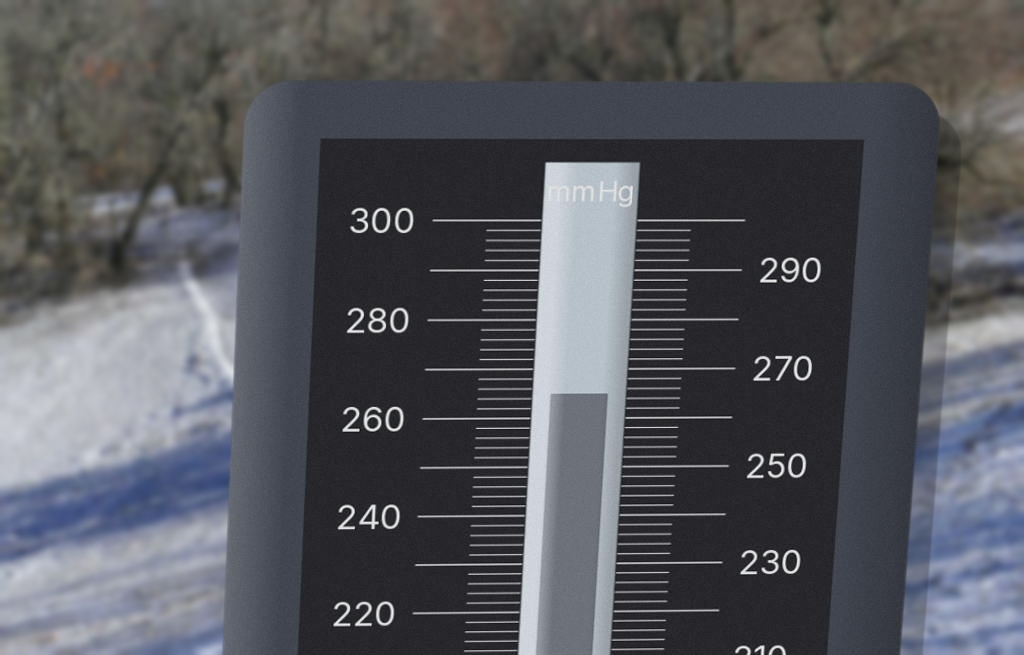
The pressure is {"value": 265, "unit": "mmHg"}
